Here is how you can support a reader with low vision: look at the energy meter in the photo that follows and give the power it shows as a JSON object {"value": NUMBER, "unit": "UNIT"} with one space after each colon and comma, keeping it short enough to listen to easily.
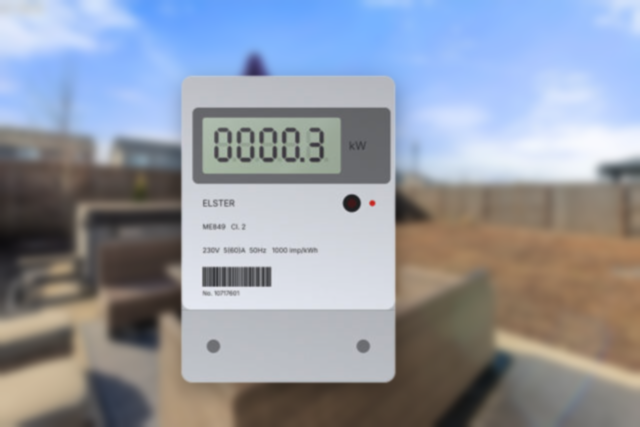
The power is {"value": 0.3, "unit": "kW"}
